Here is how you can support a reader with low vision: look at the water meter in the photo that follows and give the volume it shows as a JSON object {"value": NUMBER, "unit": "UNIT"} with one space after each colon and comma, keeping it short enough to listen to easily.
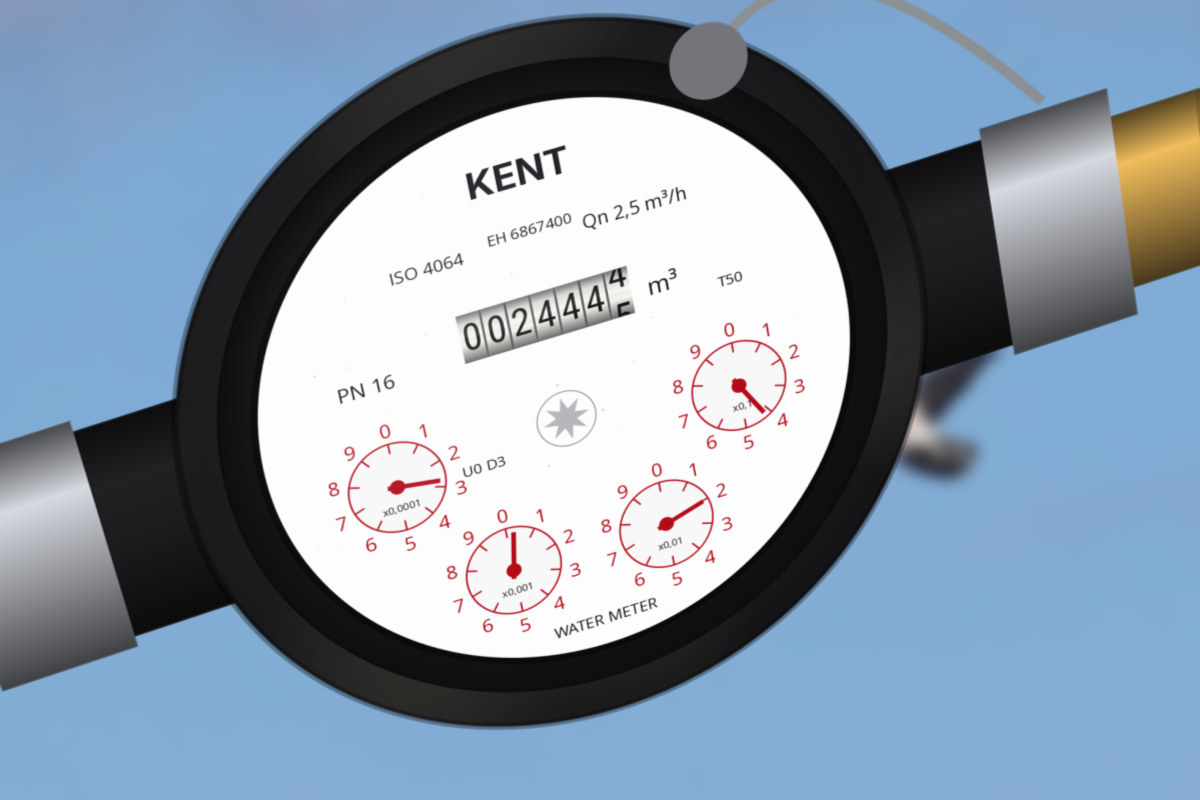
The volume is {"value": 24444.4202, "unit": "m³"}
